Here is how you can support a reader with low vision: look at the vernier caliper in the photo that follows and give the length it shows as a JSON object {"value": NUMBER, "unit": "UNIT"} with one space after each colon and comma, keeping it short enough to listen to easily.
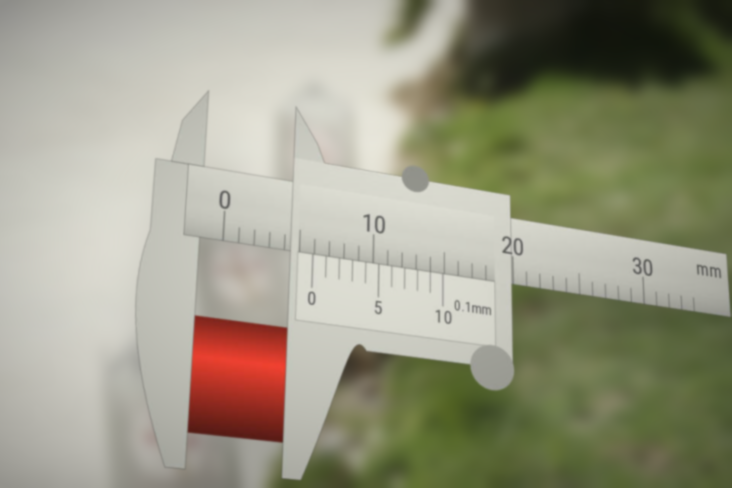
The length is {"value": 5.9, "unit": "mm"}
